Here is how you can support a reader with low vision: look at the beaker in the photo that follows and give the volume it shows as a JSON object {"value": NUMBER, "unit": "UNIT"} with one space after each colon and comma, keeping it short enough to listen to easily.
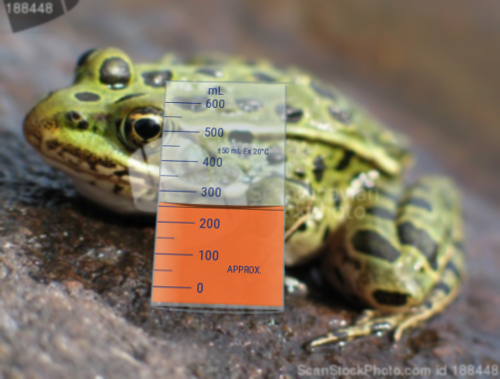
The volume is {"value": 250, "unit": "mL"}
